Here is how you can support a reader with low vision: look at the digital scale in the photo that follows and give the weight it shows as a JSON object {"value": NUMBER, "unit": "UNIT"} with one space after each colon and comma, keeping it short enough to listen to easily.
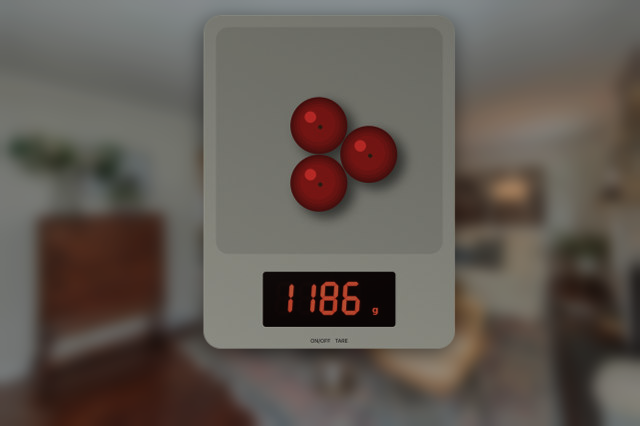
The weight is {"value": 1186, "unit": "g"}
